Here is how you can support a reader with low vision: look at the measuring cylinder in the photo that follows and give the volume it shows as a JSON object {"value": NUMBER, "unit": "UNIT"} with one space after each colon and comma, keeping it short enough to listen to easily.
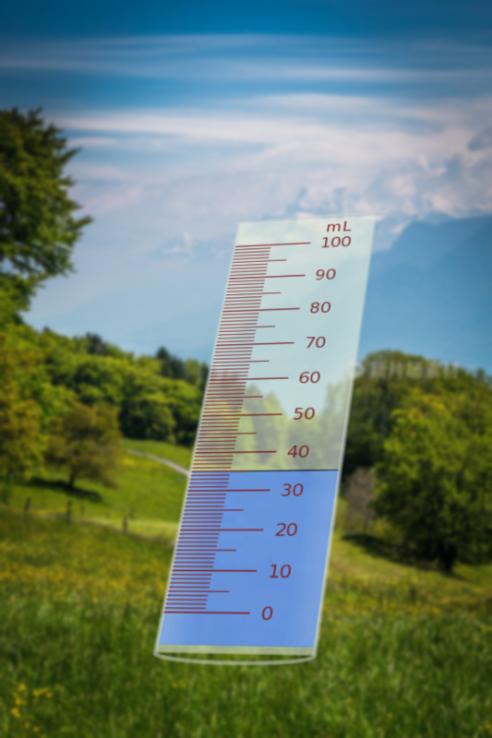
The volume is {"value": 35, "unit": "mL"}
